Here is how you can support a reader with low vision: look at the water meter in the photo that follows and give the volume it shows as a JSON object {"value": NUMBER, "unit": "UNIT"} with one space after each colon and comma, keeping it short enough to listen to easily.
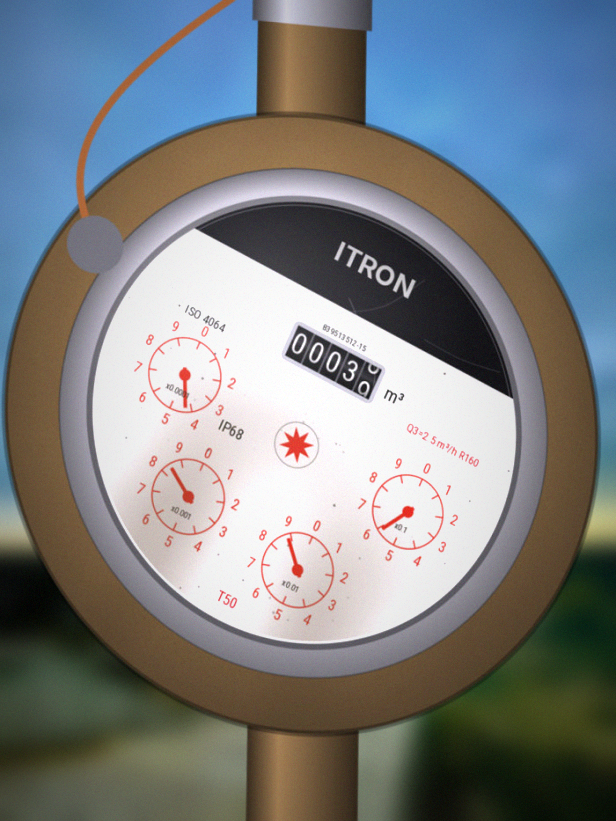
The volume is {"value": 38.5884, "unit": "m³"}
